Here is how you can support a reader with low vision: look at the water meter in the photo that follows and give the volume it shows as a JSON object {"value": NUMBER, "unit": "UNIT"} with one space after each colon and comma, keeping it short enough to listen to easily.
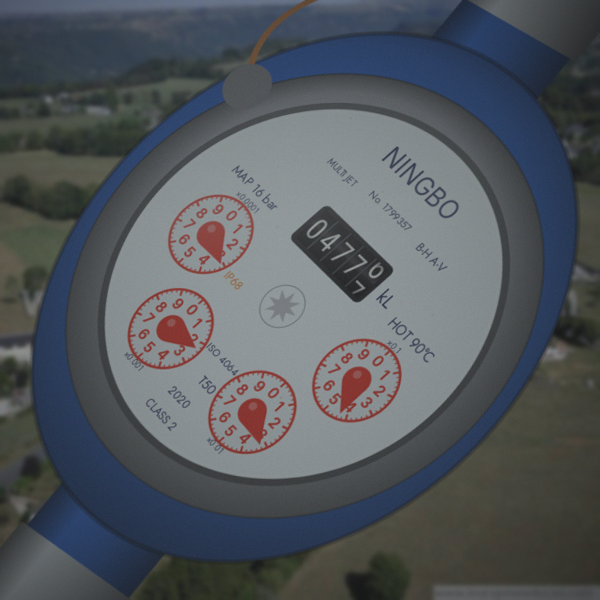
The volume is {"value": 4776.4323, "unit": "kL"}
